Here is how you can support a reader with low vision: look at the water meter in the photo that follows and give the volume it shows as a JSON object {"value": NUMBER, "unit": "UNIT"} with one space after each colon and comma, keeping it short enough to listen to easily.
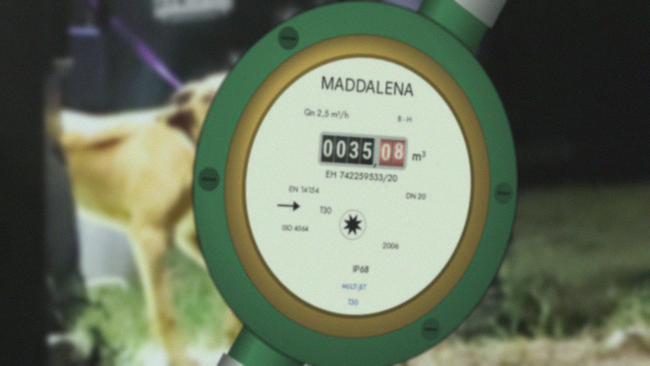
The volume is {"value": 35.08, "unit": "m³"}
